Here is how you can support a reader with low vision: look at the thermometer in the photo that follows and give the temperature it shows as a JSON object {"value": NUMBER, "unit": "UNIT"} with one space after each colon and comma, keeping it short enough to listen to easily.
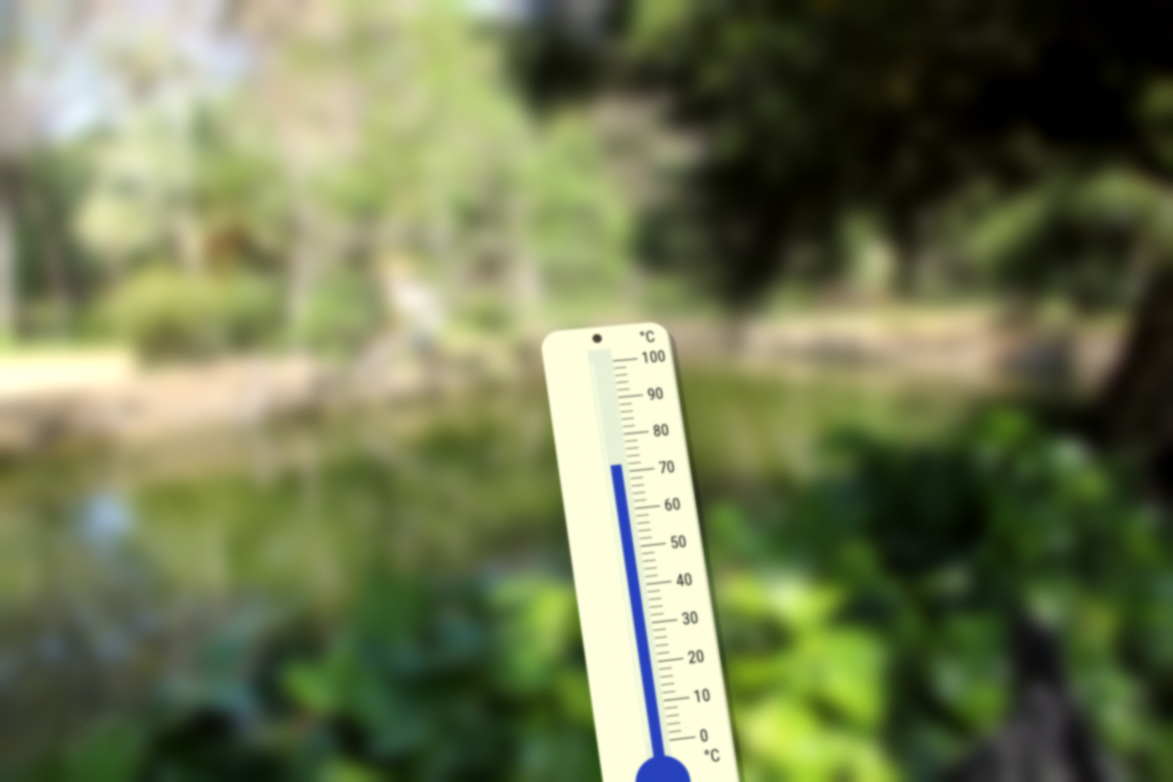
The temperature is {"value": 72, "unit": "°C"}
